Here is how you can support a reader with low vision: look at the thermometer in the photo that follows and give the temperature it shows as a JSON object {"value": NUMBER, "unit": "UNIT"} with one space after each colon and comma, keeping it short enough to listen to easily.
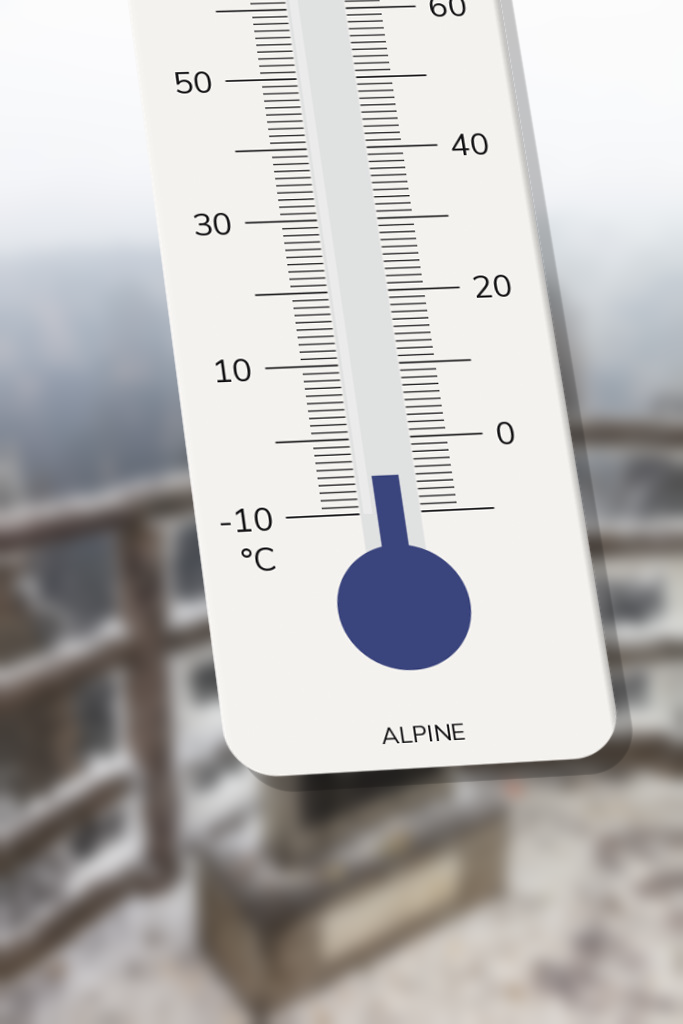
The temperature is {"value": -5, "unit": "°C"}
